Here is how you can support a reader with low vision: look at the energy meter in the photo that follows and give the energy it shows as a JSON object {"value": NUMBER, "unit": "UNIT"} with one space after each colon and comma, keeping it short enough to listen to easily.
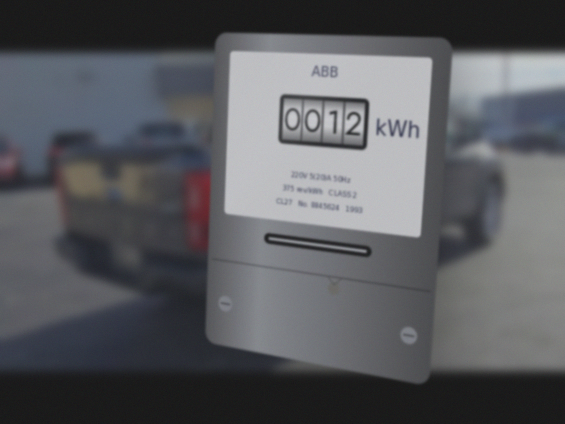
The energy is {"value": 12, "unit": "kWh"}
